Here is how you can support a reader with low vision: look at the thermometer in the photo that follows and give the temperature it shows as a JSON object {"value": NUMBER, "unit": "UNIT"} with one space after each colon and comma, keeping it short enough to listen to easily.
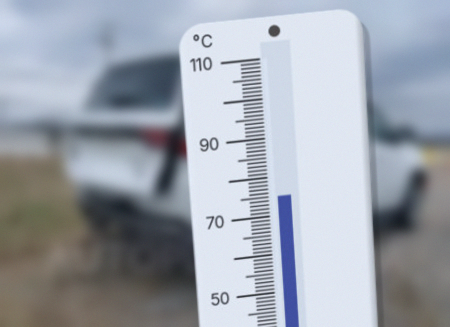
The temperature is {"value": 75, "unit": "°C"}
